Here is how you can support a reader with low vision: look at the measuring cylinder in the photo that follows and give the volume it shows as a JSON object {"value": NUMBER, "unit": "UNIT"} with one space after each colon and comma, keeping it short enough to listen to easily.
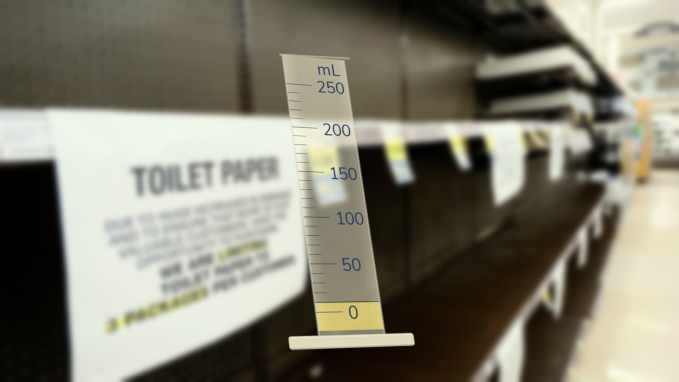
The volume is {"value": 10, "unit": "mL"}
